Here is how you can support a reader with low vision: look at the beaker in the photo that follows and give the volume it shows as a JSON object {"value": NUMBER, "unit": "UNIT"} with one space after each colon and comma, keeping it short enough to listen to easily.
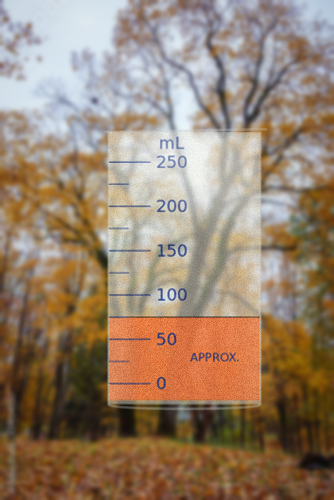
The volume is {"value": 75, "unit": "mL"}
